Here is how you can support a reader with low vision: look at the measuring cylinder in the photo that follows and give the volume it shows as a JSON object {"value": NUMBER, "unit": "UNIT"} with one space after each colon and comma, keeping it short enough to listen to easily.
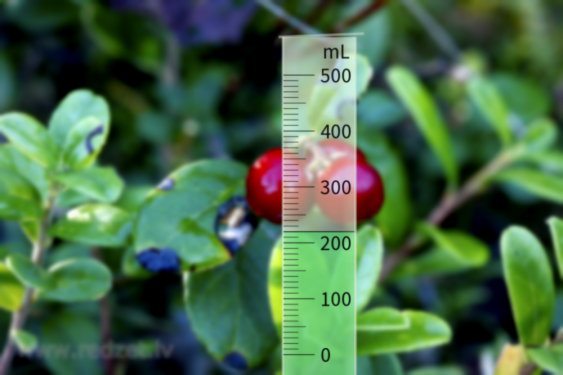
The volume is {"value": 220, "unit": "mL"}
